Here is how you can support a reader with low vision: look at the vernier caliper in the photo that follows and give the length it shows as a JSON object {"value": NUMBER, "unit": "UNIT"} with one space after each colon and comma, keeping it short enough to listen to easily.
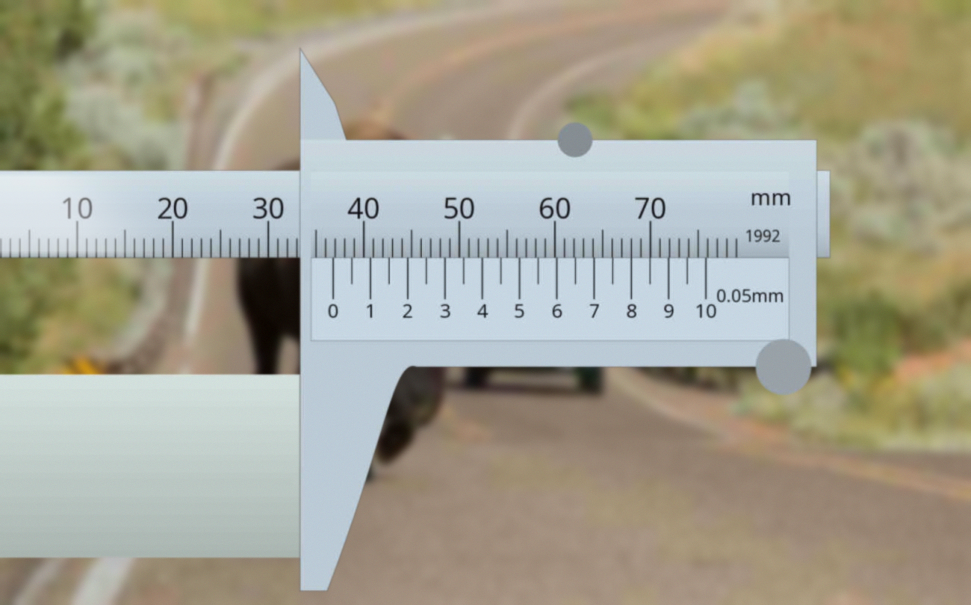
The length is {"value": 36.8, "unit": "mm"}
